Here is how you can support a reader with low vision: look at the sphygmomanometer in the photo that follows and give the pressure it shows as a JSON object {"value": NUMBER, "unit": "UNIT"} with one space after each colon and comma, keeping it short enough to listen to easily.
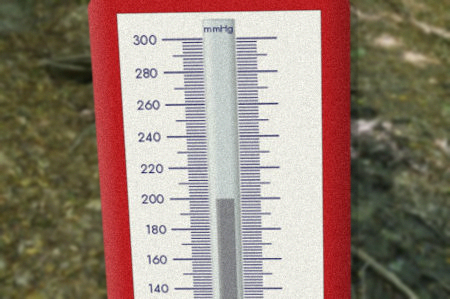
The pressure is {"value": 200, "unit": "mmHg"}
